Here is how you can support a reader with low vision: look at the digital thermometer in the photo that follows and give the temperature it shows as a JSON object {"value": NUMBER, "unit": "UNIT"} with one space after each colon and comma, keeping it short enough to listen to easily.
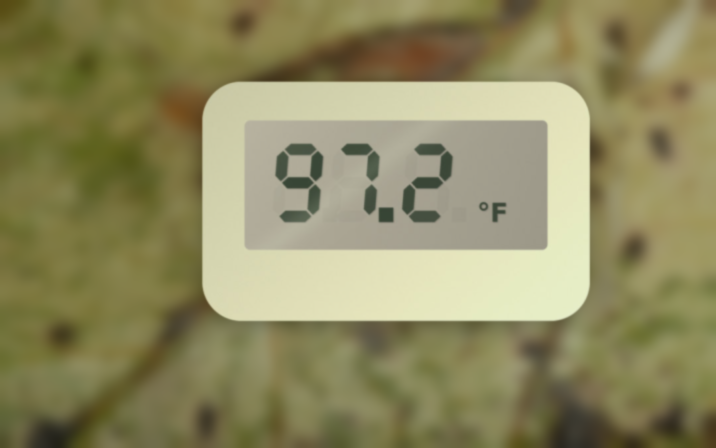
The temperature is {"value": 97.2, "unit": "°F"}
